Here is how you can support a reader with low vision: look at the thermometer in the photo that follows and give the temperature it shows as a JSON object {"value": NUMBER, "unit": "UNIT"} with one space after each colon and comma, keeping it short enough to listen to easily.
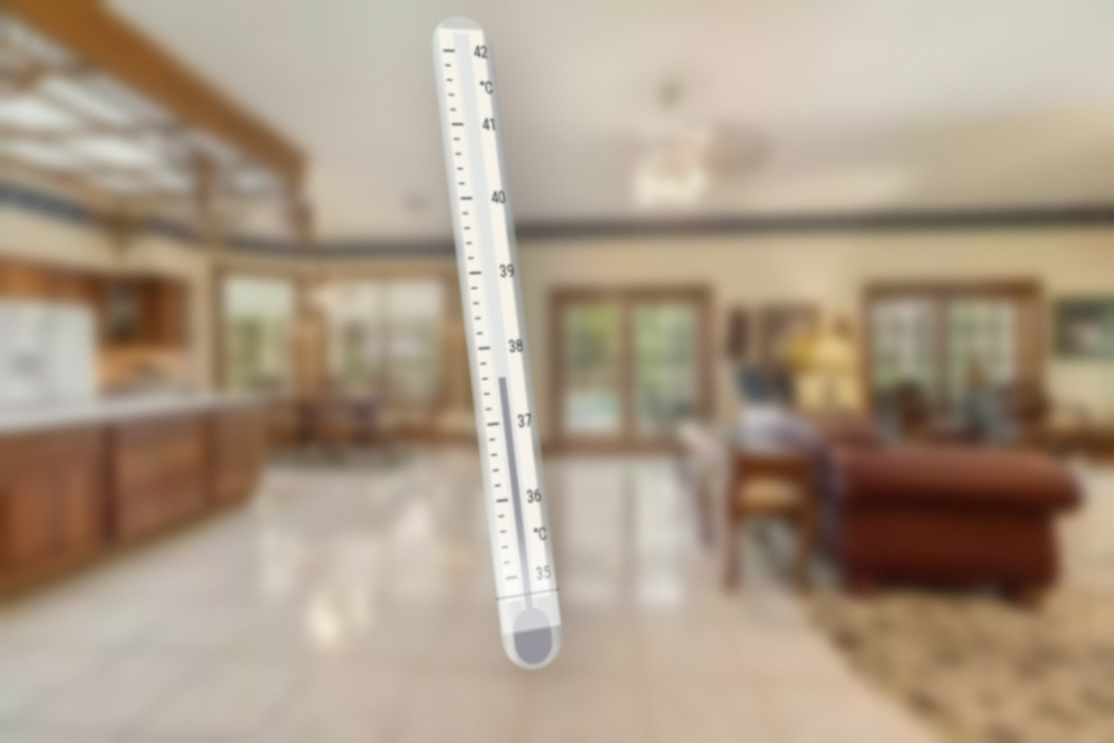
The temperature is {"value": 37.6, "unit": "°C"}
